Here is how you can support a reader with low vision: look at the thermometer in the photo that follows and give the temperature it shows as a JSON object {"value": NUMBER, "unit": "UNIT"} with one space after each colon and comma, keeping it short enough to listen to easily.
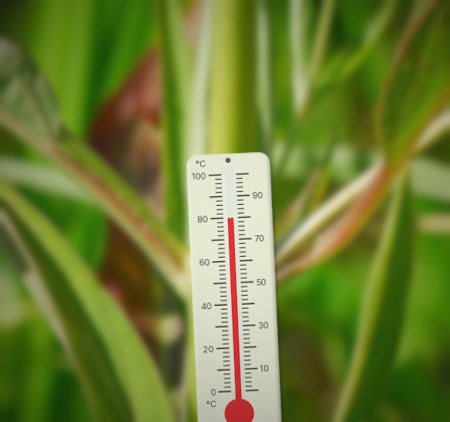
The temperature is {"value": 80, "unit": "°C"}
